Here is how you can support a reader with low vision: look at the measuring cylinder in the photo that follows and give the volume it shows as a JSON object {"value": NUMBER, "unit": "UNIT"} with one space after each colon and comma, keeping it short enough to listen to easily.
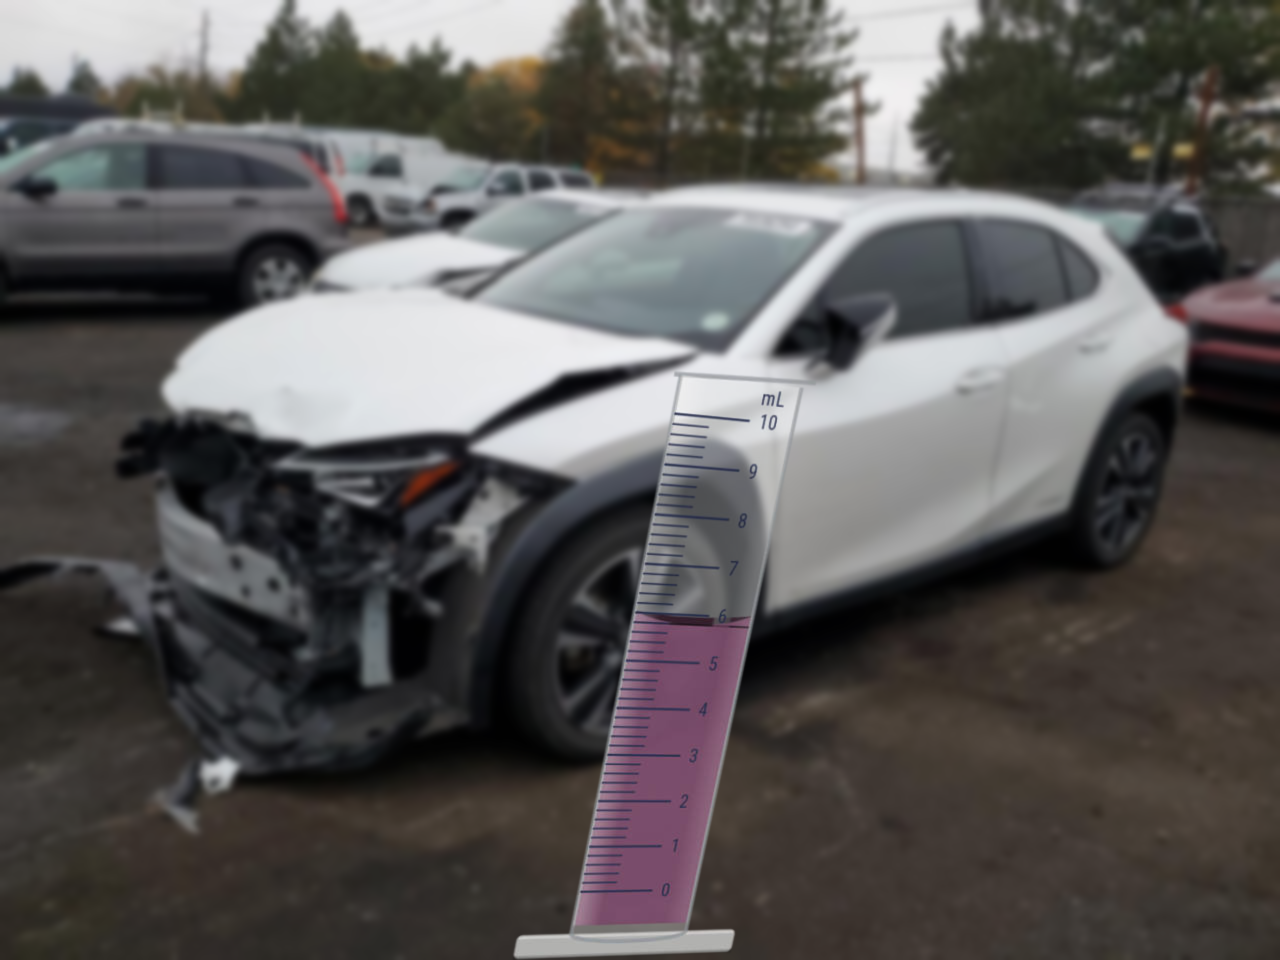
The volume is {"value": 5.8, "unit": "mL"}
